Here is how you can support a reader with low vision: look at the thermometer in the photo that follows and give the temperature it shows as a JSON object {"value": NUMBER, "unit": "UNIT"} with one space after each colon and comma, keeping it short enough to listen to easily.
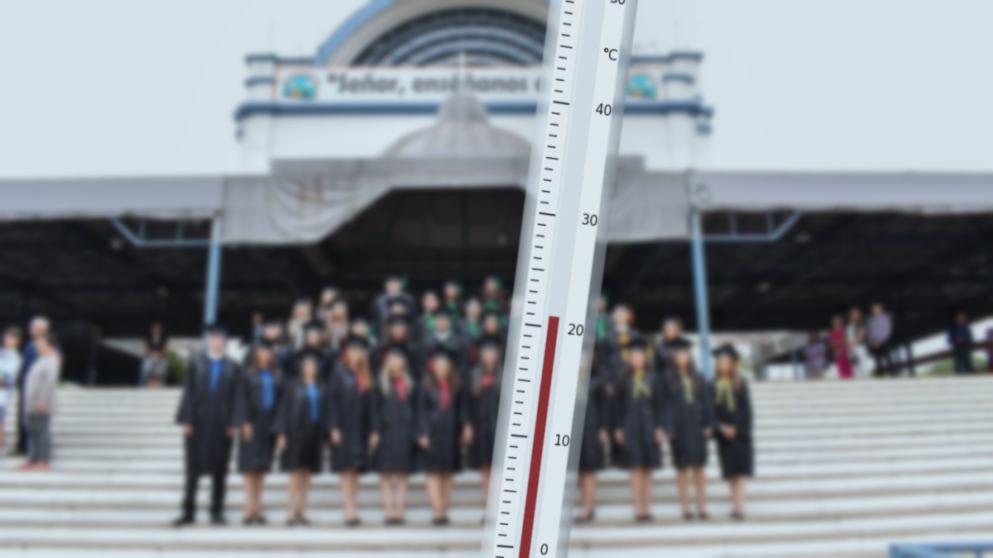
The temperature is {"value": 21, "unit": "°C"}
